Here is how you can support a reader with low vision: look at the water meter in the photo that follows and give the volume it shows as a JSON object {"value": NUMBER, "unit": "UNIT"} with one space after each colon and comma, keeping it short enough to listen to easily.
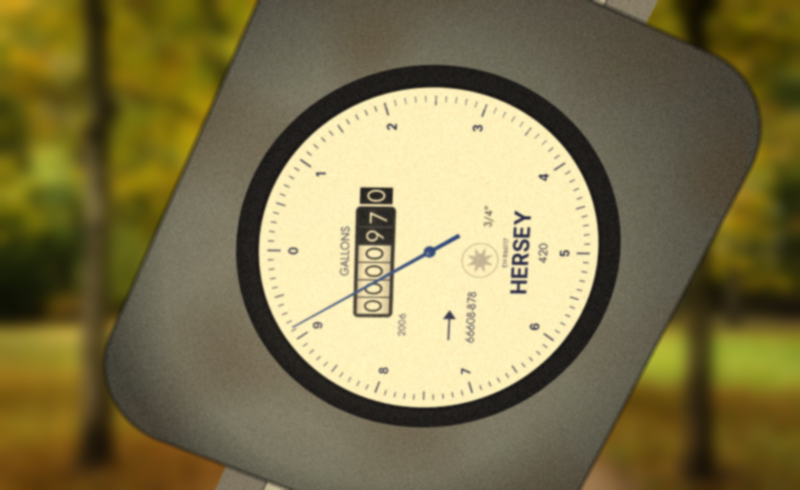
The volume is {"value": 969.1, "unit": "gal"}
